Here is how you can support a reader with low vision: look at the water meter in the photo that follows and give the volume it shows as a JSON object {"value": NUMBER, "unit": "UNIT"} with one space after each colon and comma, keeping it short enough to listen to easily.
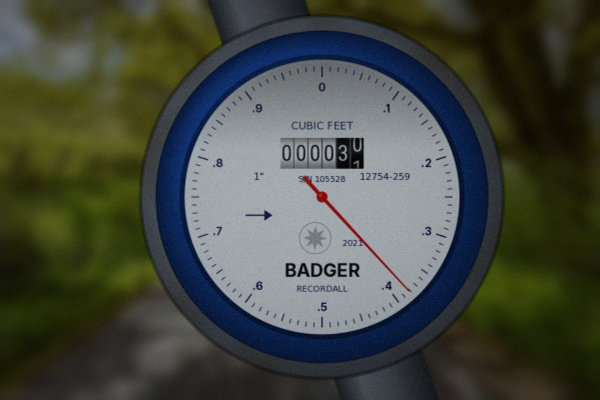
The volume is {"value": 30.38, "unit": "ft³"}
